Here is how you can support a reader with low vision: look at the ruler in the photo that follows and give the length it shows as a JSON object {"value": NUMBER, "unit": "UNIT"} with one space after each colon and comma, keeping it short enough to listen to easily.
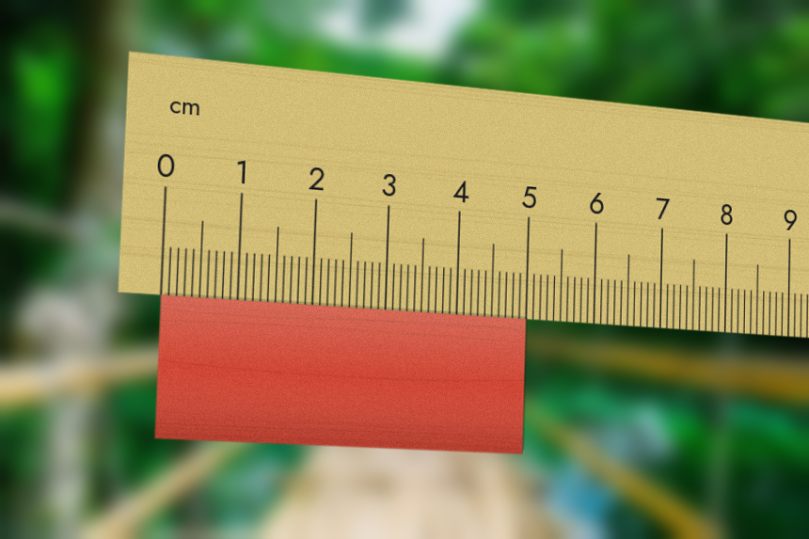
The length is {"value": 5, "unit": "cm"}
